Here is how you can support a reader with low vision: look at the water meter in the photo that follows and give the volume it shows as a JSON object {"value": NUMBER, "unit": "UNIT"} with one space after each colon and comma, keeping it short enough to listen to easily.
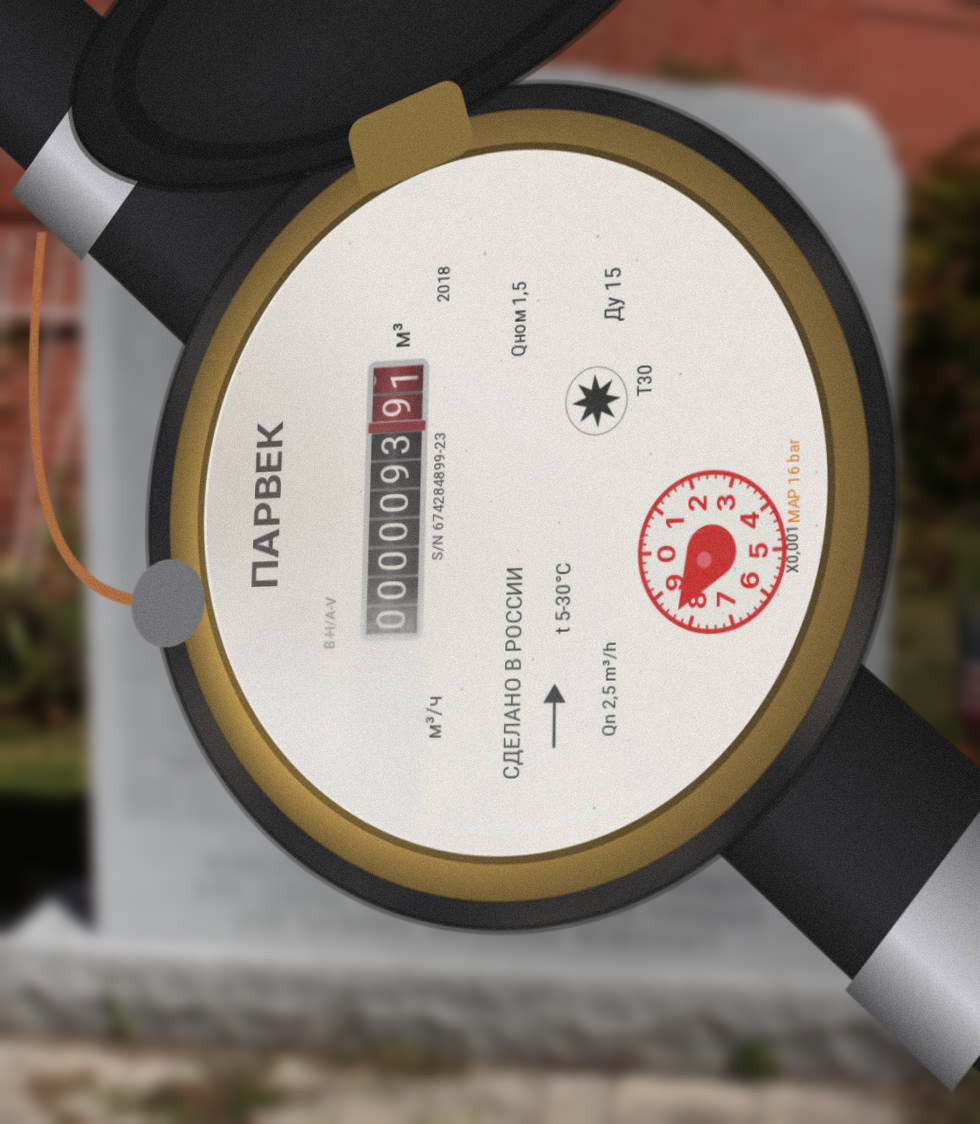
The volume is {"value": 93.908, "unit": "m³"}
